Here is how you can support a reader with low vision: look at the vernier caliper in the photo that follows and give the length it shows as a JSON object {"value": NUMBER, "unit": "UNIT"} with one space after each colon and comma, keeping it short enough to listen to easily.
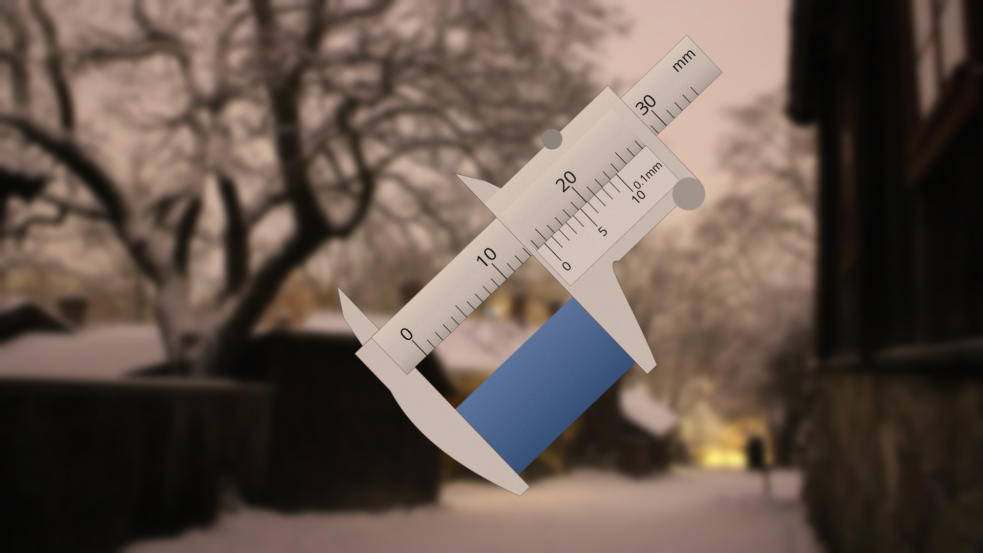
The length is {"value": 14.7, "unit": "mm"}
